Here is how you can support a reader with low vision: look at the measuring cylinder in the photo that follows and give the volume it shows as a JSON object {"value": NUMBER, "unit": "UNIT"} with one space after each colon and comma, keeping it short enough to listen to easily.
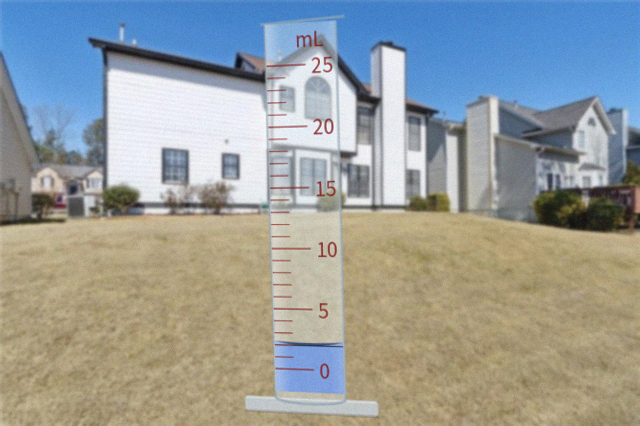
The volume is {"value": 2, "unit": "mL"}
